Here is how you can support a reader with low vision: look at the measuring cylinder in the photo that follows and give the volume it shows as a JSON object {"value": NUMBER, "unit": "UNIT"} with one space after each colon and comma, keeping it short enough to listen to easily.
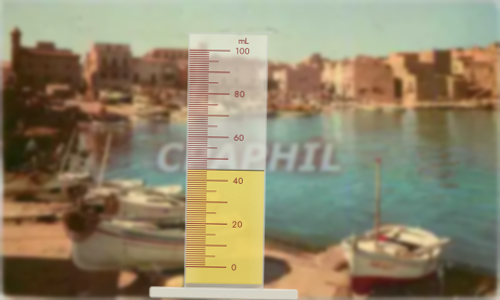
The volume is {"value": 45, "unit": "mL"}
